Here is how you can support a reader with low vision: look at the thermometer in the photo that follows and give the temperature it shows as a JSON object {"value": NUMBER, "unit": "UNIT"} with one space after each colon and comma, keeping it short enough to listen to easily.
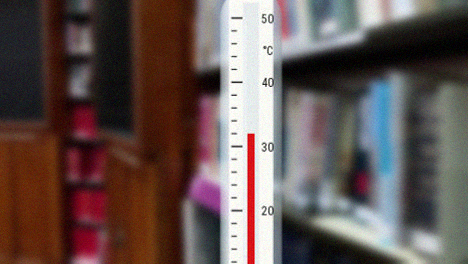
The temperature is {"value": 32, "unit": "°C"}
